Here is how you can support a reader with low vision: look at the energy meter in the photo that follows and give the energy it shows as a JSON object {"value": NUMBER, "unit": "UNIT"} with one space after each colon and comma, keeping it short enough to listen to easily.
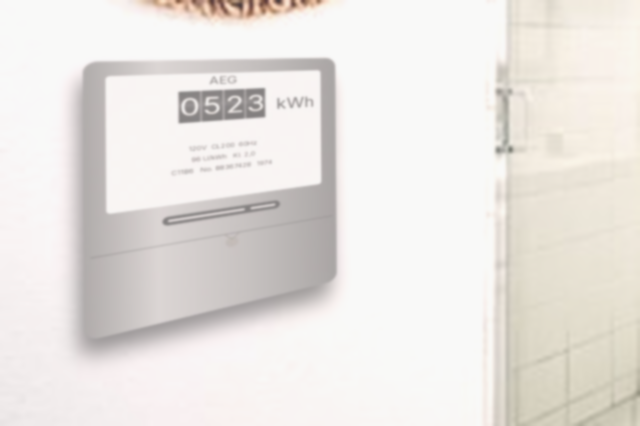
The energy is {"value": 523, "unit": "kWh"}
